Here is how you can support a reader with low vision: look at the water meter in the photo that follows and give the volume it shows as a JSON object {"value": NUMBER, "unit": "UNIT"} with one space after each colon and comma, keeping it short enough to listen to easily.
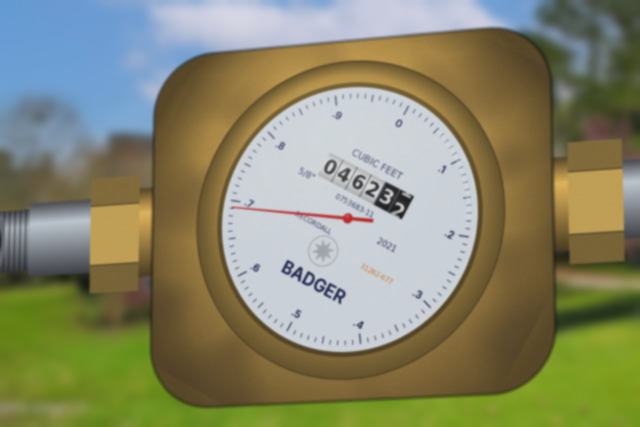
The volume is {"value": 46231.69, "unit": "ft³"}
